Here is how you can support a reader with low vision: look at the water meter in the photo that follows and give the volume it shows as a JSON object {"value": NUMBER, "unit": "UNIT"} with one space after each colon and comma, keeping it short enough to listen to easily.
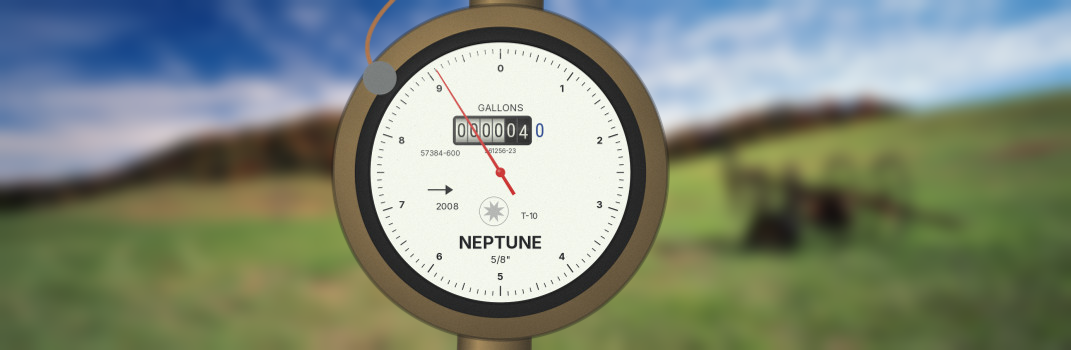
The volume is {"value": 39.1, "unit": "gal"}
